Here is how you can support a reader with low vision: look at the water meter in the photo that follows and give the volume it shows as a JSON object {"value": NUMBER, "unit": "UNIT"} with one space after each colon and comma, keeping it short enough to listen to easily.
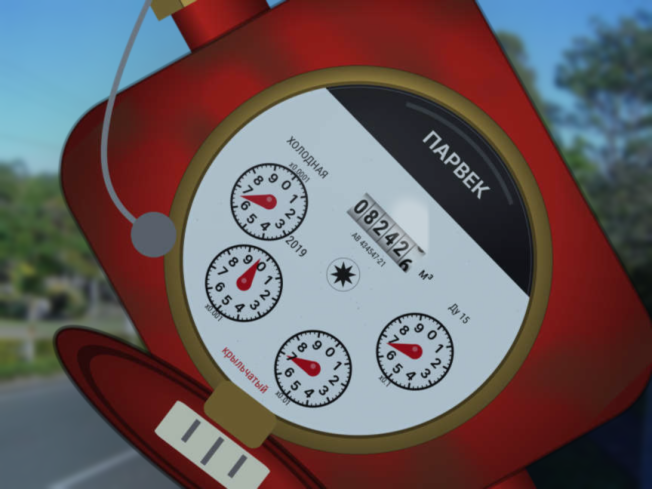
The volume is {"value": 82425.6696, "unit": "m³"}
